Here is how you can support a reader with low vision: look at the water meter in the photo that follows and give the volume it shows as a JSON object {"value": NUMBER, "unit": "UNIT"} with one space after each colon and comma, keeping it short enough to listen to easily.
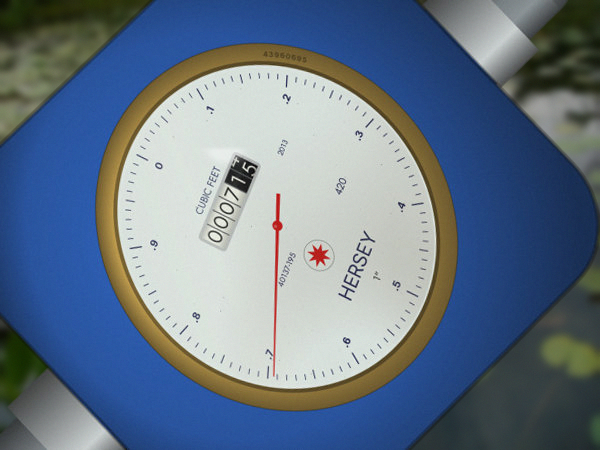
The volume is {"value": 714.69, "unit": "ft³"}
